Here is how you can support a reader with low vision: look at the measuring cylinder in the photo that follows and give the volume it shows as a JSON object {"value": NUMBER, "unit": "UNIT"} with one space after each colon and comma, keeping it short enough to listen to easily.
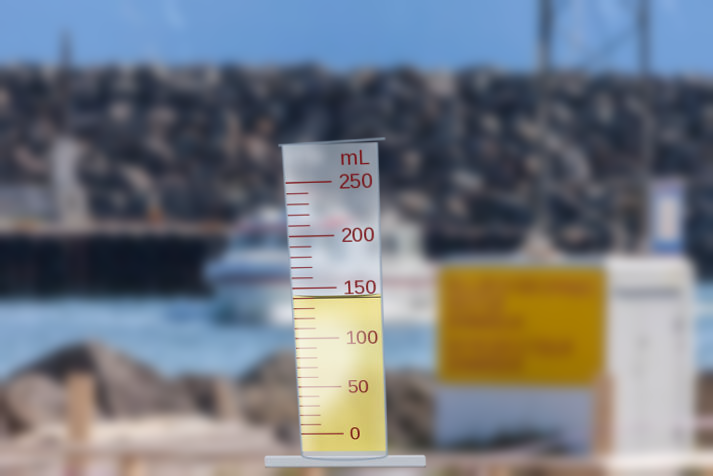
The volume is {"value": 140, "unit": "mL"}
